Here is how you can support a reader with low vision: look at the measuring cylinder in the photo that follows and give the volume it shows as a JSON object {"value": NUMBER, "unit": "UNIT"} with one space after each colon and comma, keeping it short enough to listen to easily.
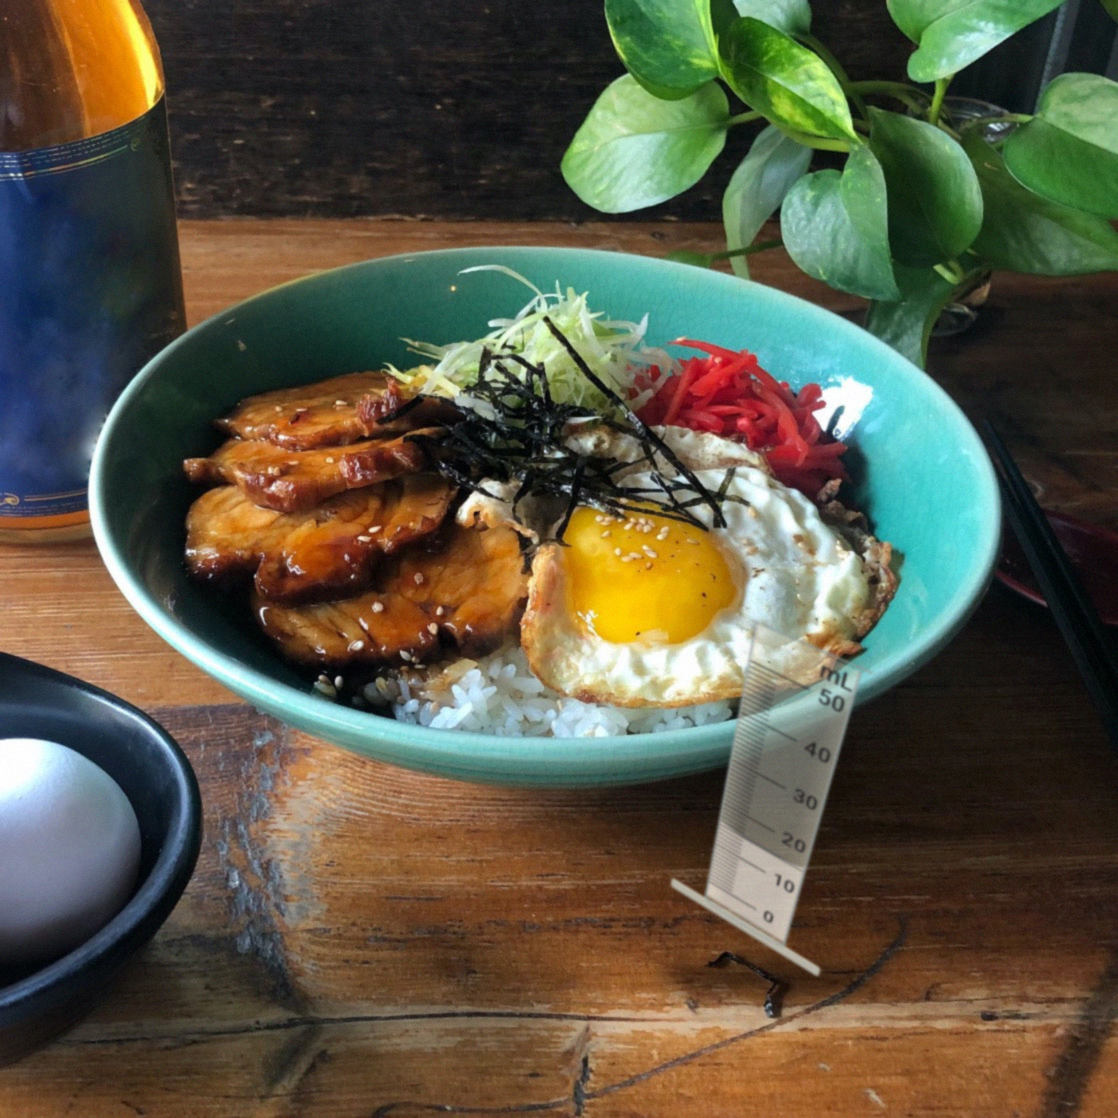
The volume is {"value": 15, "unit": "mL"}
